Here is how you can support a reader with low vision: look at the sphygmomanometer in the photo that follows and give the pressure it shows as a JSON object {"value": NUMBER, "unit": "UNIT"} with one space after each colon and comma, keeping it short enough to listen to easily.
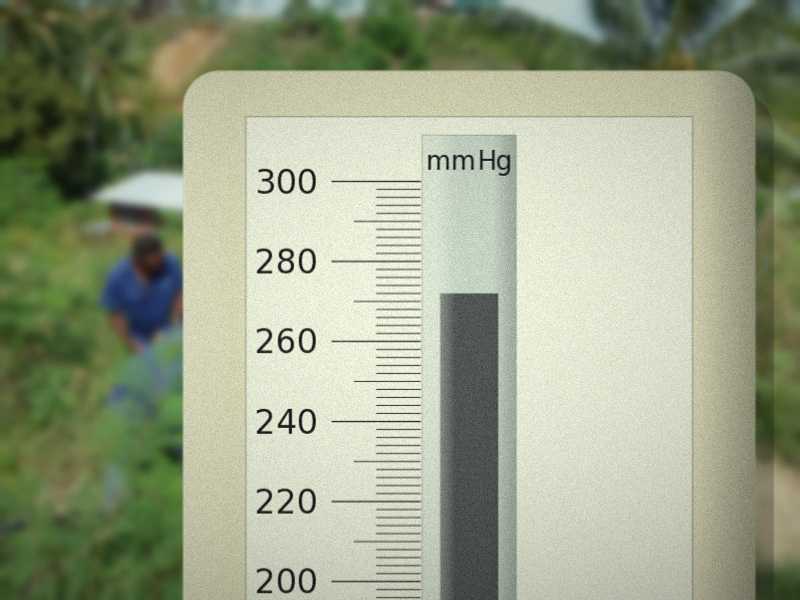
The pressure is {"value": 272, "unit": "mmHg"}
